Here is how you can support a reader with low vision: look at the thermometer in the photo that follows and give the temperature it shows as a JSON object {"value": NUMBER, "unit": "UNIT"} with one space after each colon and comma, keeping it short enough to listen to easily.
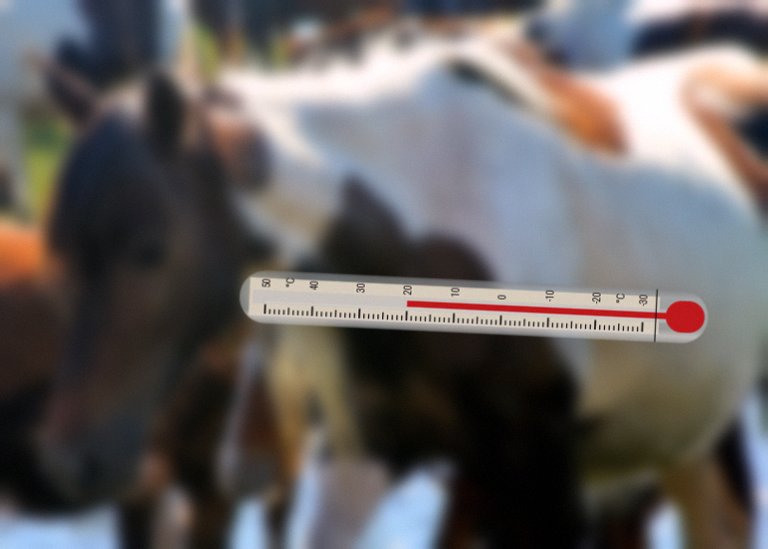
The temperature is {"value": 20, "unit": "°C"}
